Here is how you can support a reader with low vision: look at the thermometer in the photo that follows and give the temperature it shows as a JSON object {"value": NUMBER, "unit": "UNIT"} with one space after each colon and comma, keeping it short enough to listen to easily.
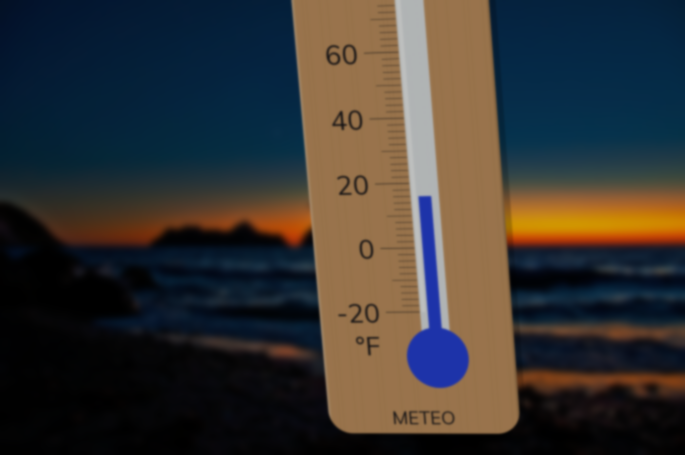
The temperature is {"value": 16, "unit": "°F"}
